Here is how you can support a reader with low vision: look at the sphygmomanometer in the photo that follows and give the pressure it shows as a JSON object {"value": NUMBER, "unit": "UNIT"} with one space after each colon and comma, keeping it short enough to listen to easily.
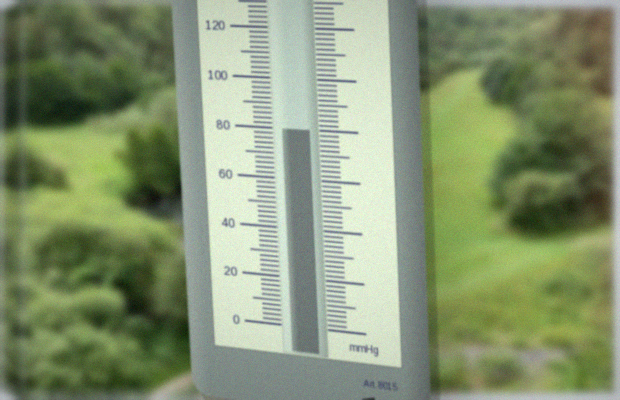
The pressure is {"value": 80, "unit": "mmHg"}
